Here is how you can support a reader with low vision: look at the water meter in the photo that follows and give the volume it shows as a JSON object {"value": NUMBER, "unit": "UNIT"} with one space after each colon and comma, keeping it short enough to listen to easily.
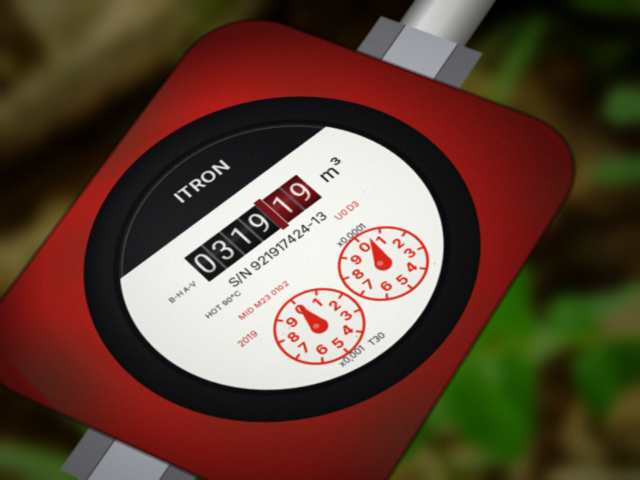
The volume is {"value": 319.1900, "unit": "m³"}
